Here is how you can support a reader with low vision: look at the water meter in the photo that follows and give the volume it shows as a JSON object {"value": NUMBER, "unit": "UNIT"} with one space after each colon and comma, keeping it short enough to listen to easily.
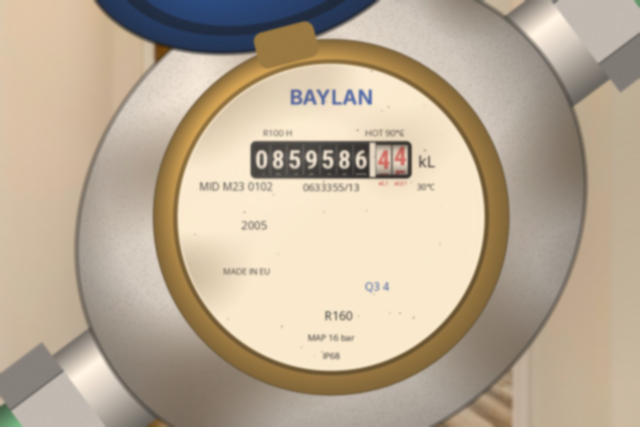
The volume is {"value": 859586.44, "unit": "kL"}
